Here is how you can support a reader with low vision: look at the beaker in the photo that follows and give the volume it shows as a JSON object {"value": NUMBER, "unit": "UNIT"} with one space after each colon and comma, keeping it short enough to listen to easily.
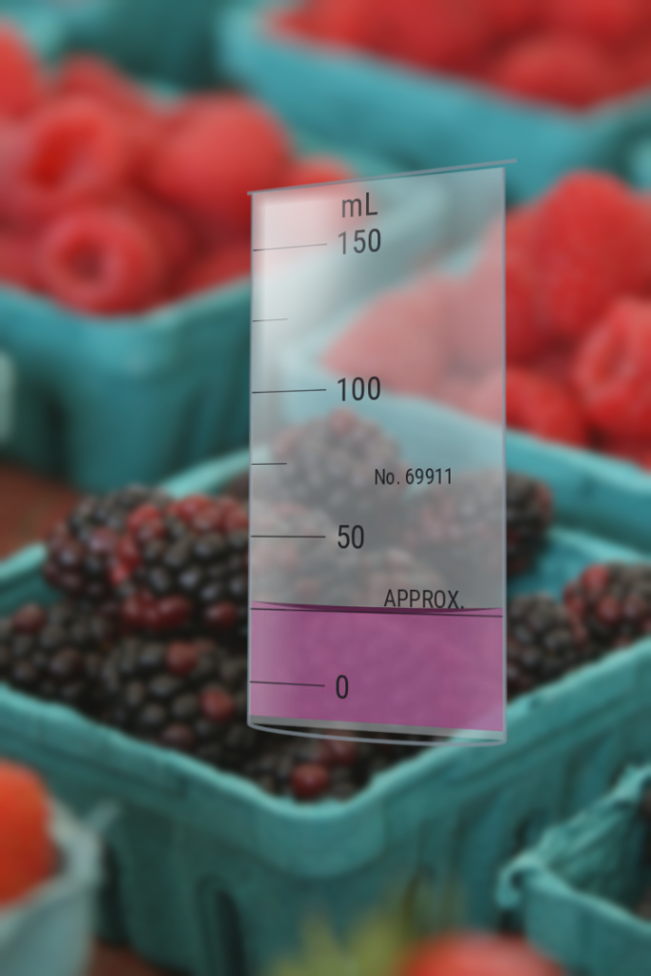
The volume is {"value": 25, "unit": "mL"}
